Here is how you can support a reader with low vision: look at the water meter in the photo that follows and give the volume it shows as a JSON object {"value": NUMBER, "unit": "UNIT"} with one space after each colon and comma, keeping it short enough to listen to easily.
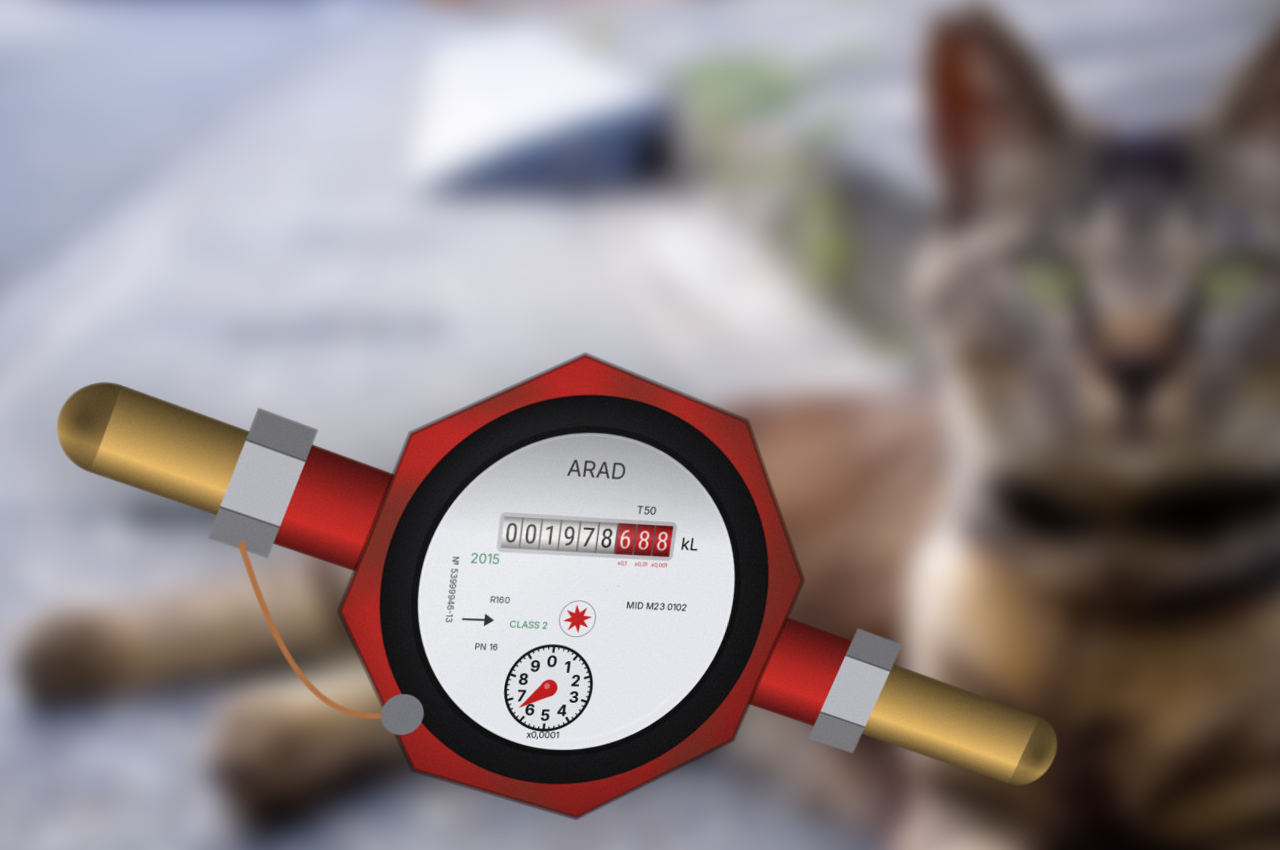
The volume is {"value": 1978.6886, "unit": "kL"}
